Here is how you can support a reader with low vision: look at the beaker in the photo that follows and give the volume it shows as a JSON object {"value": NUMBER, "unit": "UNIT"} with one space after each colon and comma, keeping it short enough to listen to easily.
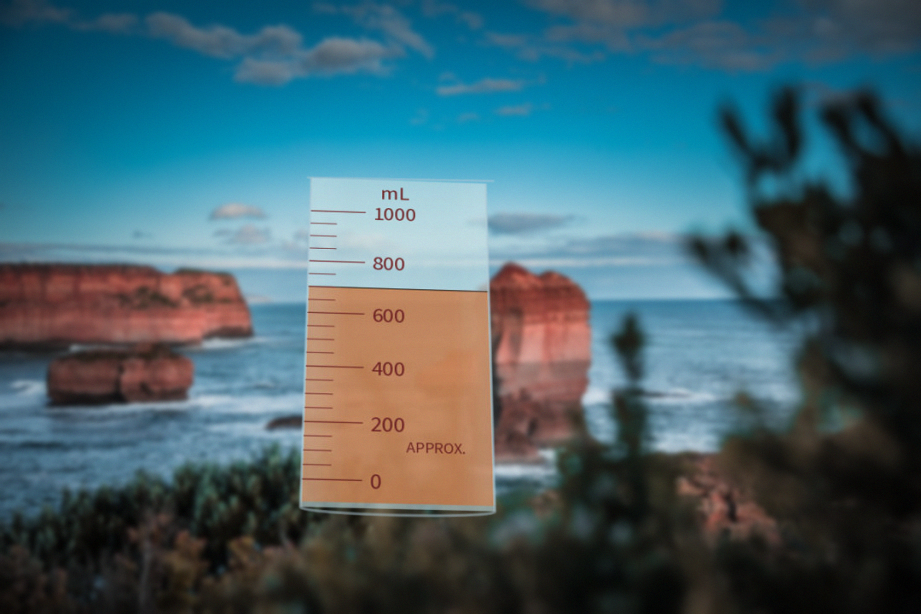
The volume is {"value": 700, "unit": "mL"}
